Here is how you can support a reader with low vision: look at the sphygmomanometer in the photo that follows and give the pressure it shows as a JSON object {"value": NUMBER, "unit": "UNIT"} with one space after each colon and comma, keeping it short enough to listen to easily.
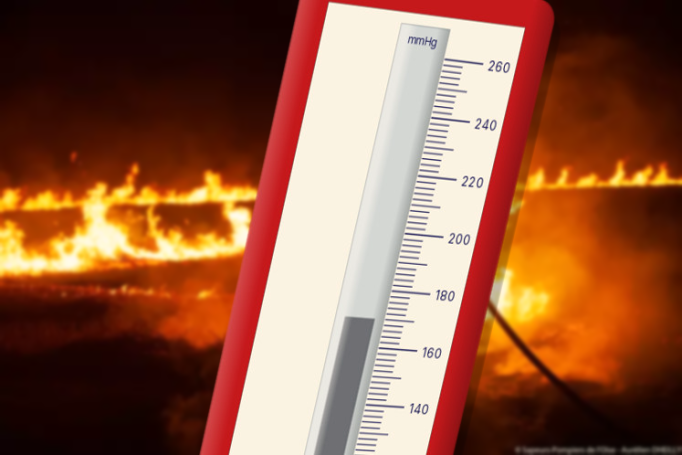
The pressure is {"value": 170, "unit": "mmHg"}
